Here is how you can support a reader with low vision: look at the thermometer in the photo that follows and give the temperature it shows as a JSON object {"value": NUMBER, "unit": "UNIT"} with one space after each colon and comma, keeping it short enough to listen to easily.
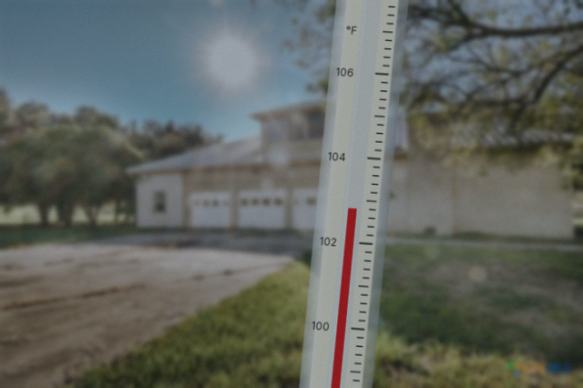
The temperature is {"value": 102.8, "unit": "°F"}
